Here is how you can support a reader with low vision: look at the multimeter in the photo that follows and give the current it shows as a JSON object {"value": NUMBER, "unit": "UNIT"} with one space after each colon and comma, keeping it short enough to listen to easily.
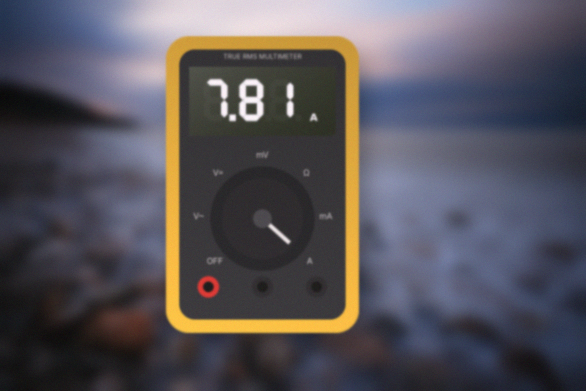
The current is {"value": 7.81, "unit": "A"}
